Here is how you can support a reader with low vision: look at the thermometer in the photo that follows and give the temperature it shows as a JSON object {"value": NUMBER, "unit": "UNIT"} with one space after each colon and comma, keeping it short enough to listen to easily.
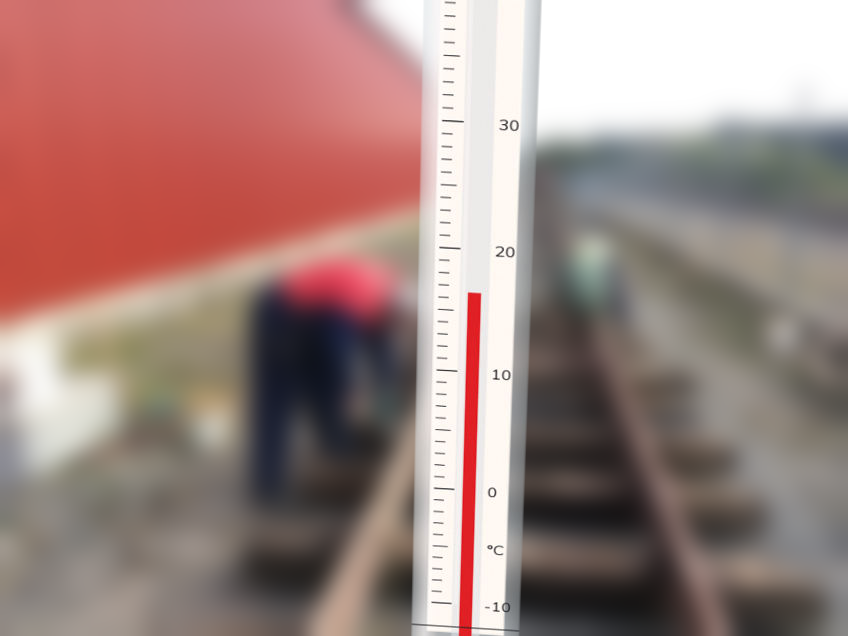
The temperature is {"value": 16.5, "unit": "°C"}
